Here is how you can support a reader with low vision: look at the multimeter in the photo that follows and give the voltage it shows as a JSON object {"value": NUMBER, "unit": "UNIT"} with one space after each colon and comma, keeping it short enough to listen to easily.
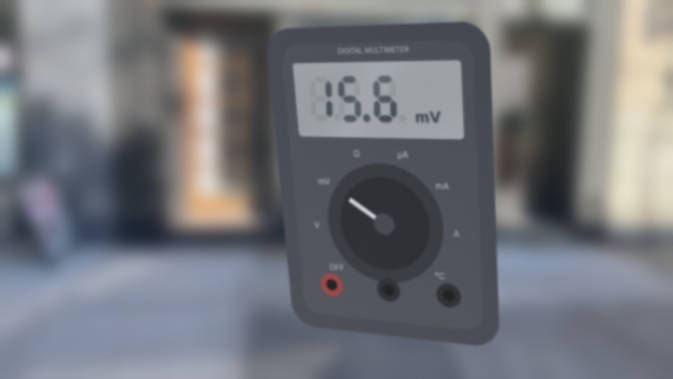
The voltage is {"value": 15.6, "unit": "mV"}
